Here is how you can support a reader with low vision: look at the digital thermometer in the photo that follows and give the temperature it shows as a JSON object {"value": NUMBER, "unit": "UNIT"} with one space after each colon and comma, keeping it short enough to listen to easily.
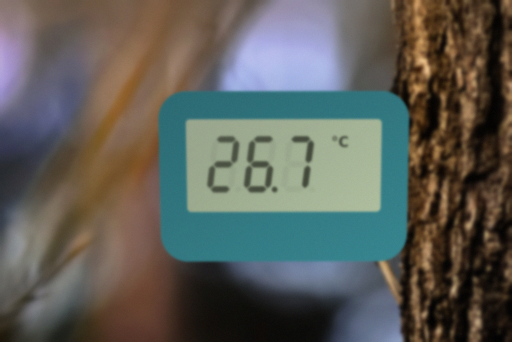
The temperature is {"value": 26.7, "unit": "°C"}
